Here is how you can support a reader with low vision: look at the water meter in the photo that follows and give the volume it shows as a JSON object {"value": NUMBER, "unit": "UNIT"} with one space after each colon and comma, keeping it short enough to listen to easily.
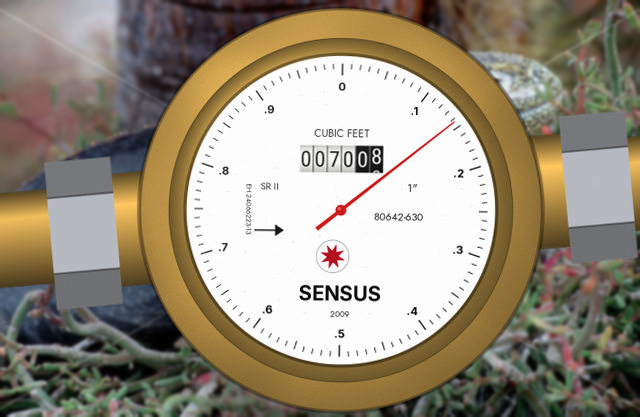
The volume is {"value": 7008.14, "unit": "ft³"}
